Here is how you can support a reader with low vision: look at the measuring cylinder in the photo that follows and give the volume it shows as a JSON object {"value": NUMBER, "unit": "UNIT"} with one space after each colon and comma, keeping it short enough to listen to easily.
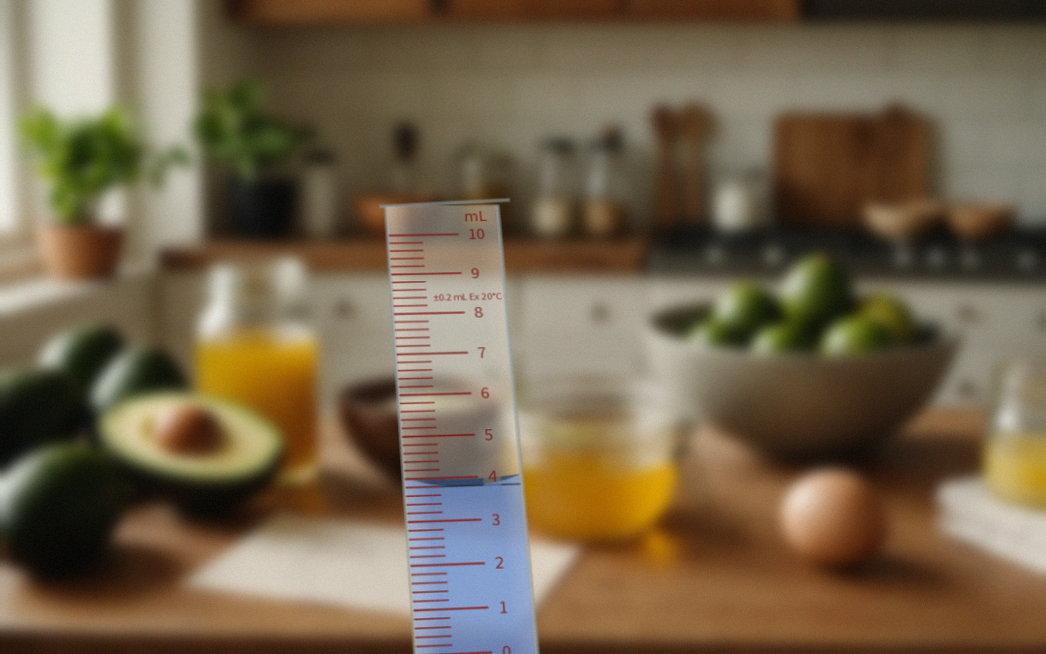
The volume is {"value": 3.8, "unit": "mL"}
